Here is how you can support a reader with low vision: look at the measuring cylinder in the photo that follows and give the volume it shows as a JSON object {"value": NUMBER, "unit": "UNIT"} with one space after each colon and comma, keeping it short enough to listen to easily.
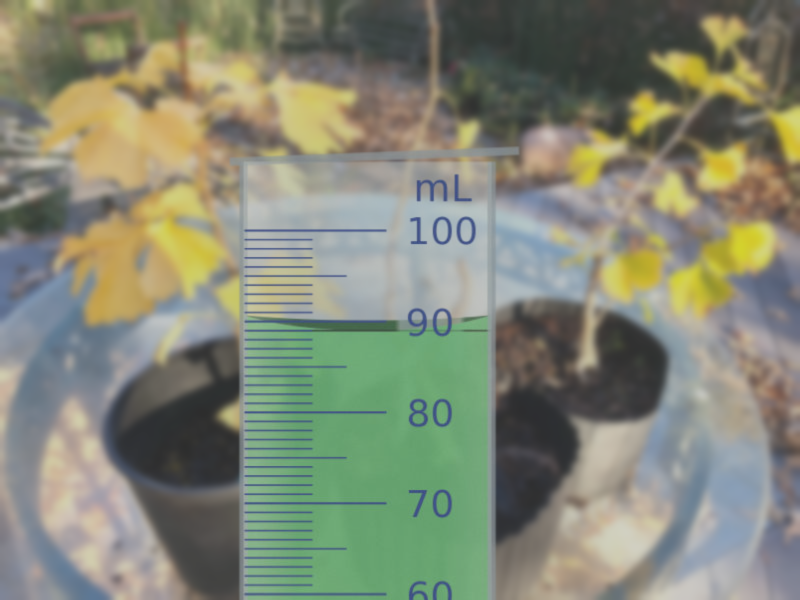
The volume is {"value": 89, "unit": "mL"}
